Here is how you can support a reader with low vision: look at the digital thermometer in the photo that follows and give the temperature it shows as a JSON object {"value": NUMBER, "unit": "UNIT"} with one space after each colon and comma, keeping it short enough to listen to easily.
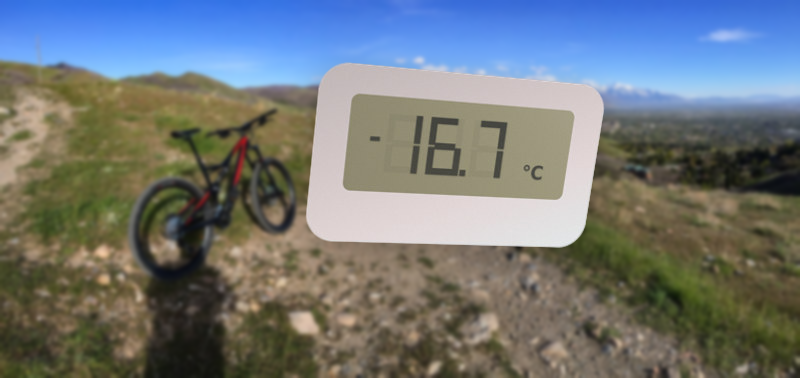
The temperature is {"value": -16.7, "unit": "°C"}
